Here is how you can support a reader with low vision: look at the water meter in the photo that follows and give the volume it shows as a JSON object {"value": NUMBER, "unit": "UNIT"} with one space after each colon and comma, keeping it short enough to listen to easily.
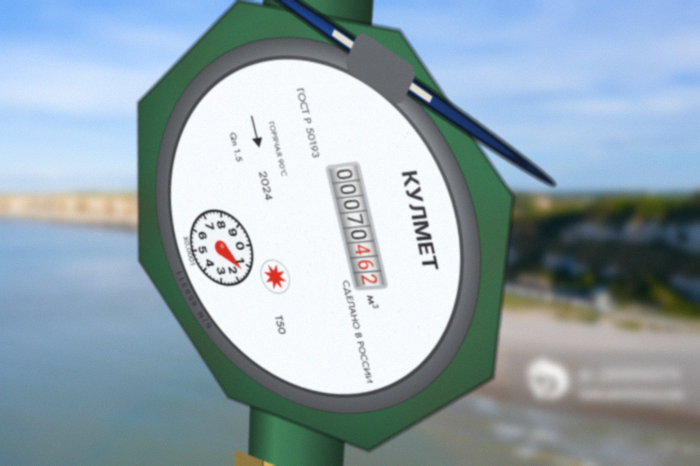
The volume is {"value": 70.4621, "unit": "m³"}
